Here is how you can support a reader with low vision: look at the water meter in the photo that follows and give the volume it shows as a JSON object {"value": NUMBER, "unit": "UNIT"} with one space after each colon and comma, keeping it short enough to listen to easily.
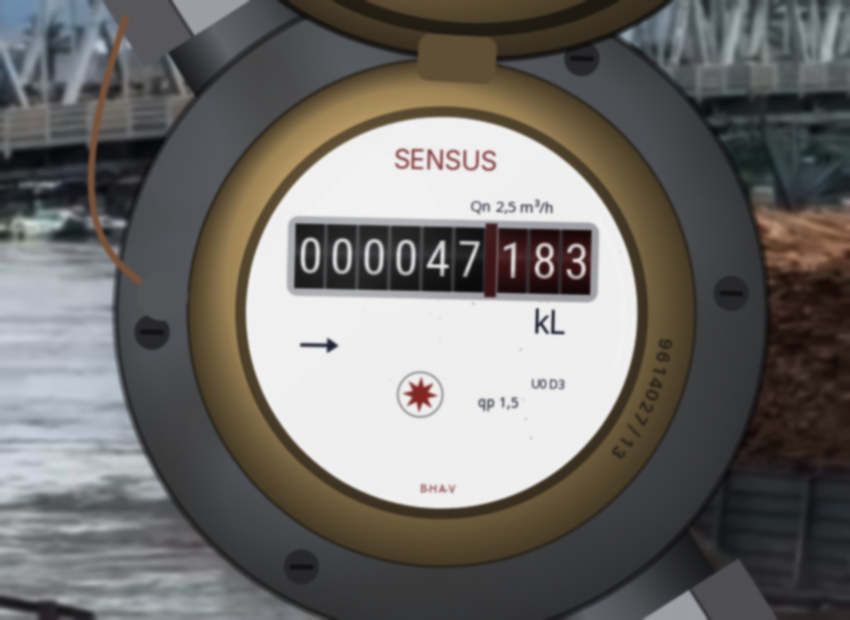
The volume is {"value": 47.183, "unit": "kL"}
